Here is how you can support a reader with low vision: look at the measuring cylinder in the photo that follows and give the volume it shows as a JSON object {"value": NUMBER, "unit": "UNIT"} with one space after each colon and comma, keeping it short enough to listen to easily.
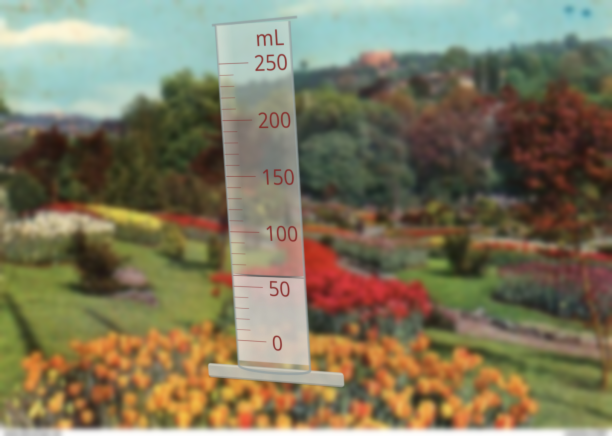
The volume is {"value": 60, "unit": "mL"}
